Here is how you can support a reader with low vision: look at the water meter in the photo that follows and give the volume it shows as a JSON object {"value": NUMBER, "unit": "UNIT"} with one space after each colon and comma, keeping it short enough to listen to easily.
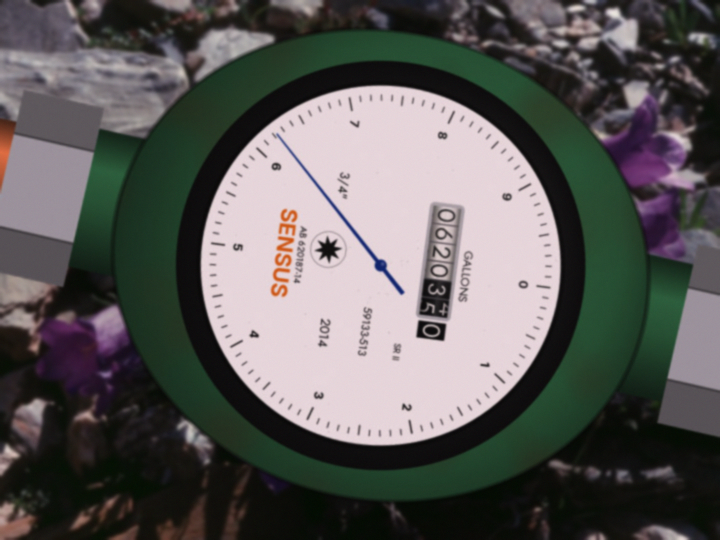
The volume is {"value": 620346.2, "unit": "gal"}
